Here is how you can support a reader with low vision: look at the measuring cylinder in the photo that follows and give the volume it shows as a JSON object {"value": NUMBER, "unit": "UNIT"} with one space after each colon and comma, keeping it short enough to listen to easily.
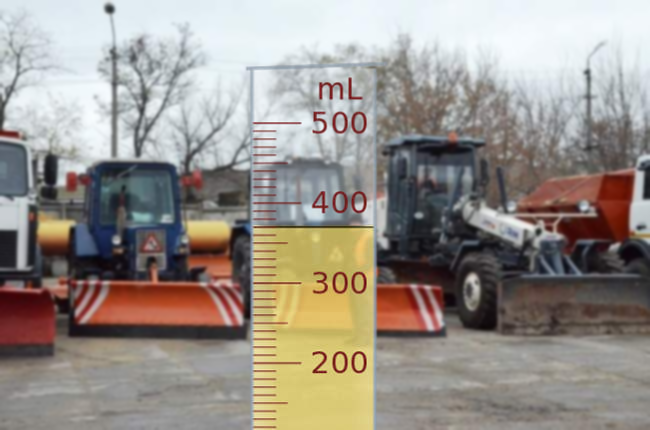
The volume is {"value": 370, "unit": "mL"}
